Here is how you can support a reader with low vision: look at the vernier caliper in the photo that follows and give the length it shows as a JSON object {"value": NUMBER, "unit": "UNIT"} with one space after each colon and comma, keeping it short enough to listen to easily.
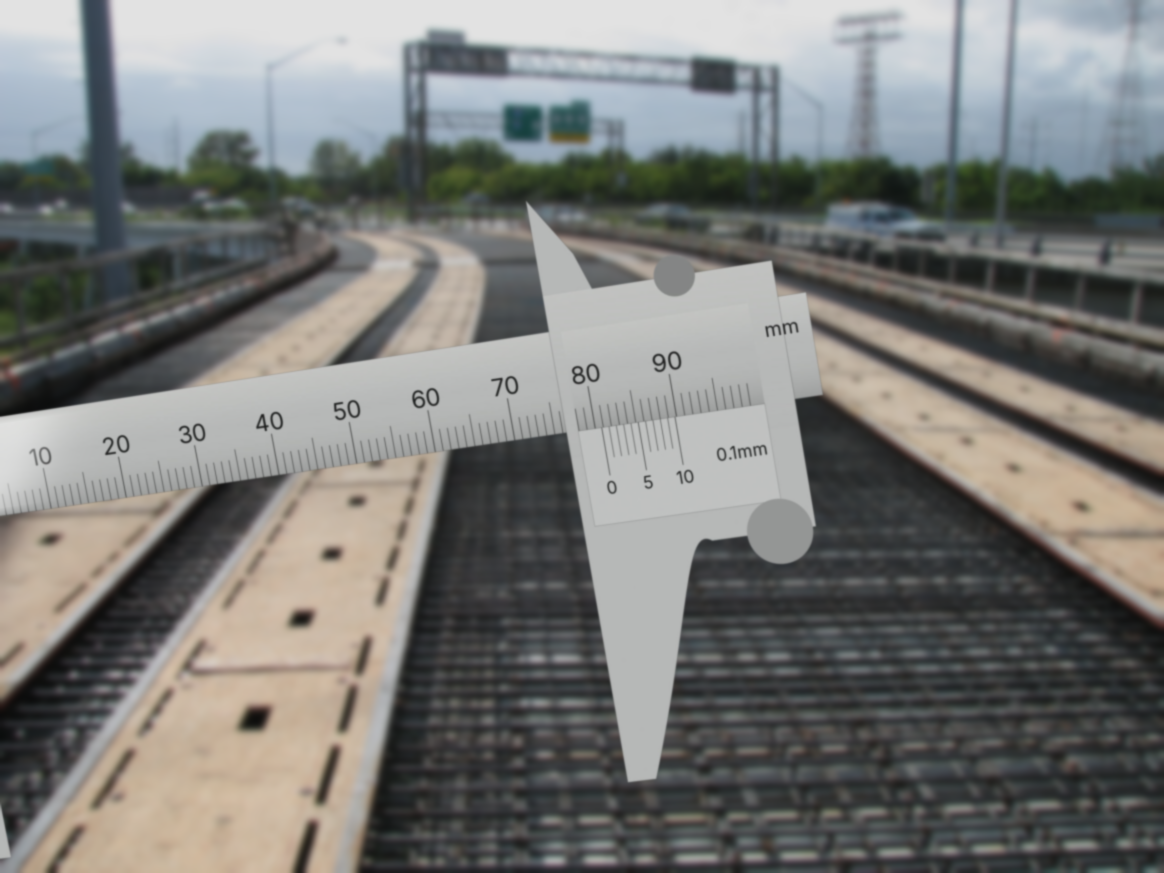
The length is {"value": 80.8, "unit": "mm"}
